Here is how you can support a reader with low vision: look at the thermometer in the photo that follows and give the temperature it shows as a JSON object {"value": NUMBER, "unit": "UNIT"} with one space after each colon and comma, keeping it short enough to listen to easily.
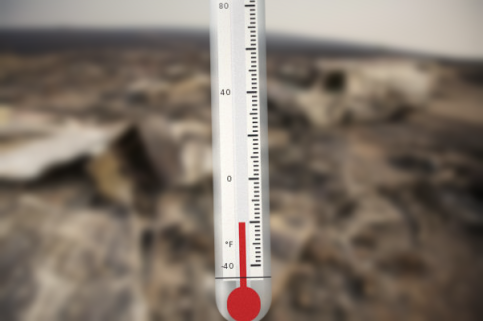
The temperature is {"value": -20, "unit": "°F"}
